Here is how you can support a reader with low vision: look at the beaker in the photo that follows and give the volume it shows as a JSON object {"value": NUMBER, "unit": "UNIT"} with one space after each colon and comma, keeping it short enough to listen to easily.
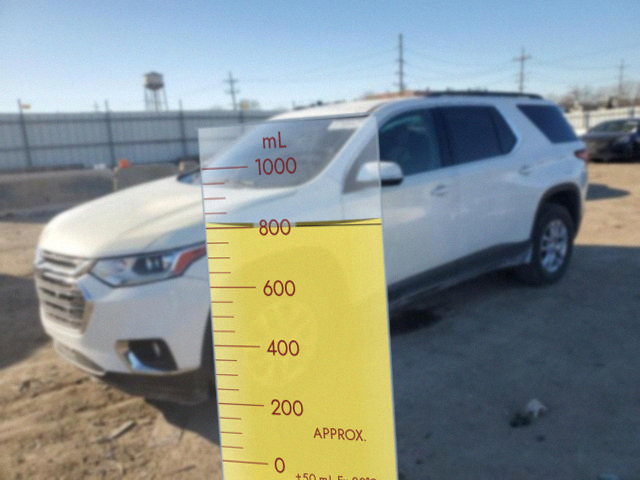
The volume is {"value": 800, "unit": "mL"}
